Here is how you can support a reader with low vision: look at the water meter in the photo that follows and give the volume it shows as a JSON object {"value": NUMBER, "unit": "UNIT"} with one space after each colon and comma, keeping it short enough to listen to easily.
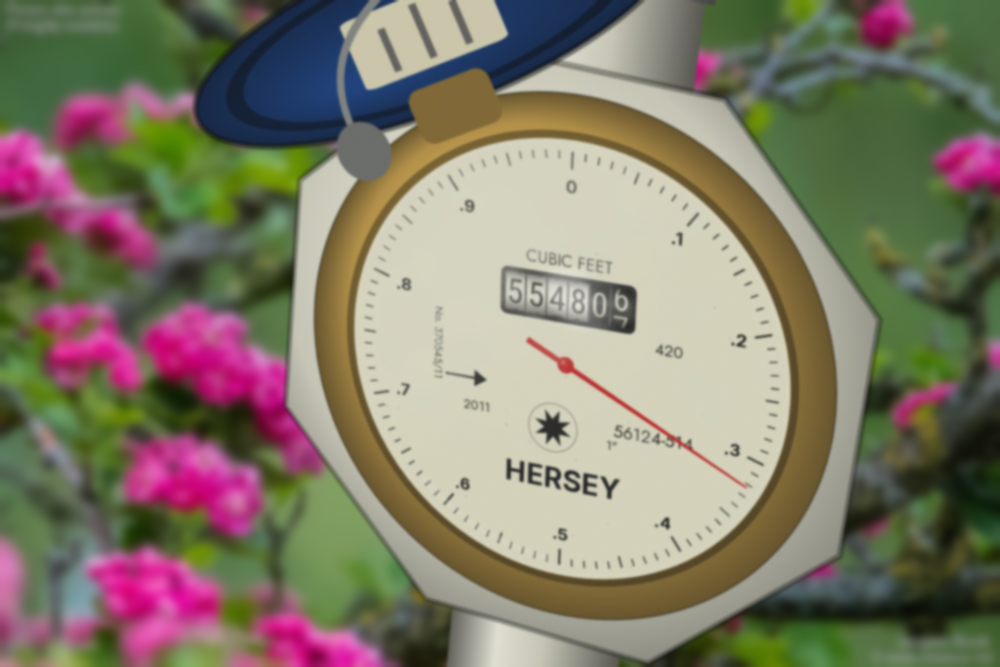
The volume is {"value": 554806.32, "unit": "ft³"}
